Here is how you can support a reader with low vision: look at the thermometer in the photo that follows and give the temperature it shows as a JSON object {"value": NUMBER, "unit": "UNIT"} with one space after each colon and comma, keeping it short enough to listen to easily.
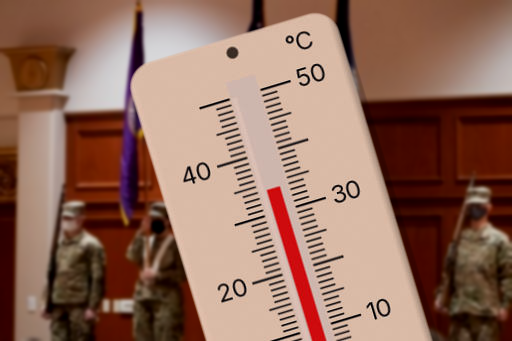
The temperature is {"value": 34, "unit": "°C"}
